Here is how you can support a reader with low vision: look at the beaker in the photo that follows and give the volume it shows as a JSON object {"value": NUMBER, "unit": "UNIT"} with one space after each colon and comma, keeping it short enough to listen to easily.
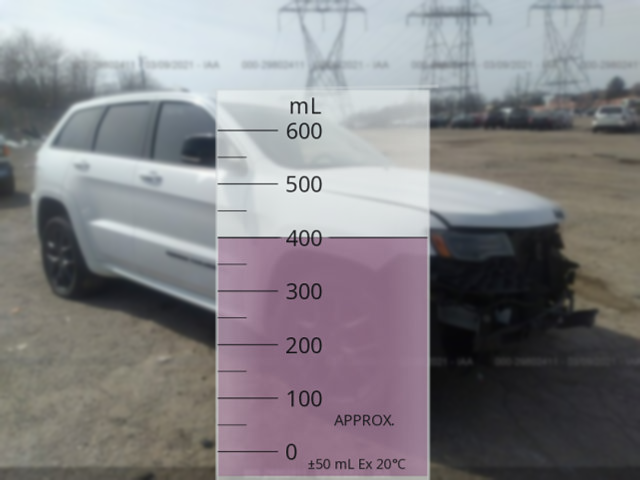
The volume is {"value": 400, "unit": "mL"}
